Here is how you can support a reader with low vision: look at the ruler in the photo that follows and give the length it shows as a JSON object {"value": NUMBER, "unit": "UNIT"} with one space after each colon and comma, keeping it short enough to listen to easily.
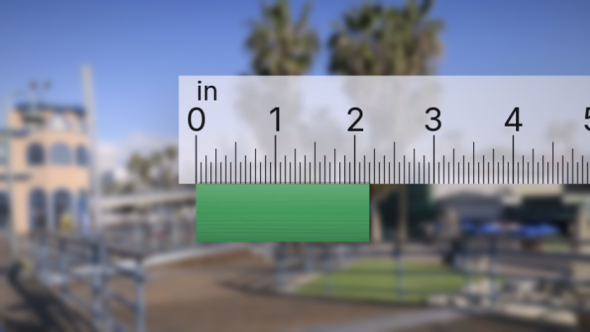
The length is {"value": 2.1875, "unit": "in"}
